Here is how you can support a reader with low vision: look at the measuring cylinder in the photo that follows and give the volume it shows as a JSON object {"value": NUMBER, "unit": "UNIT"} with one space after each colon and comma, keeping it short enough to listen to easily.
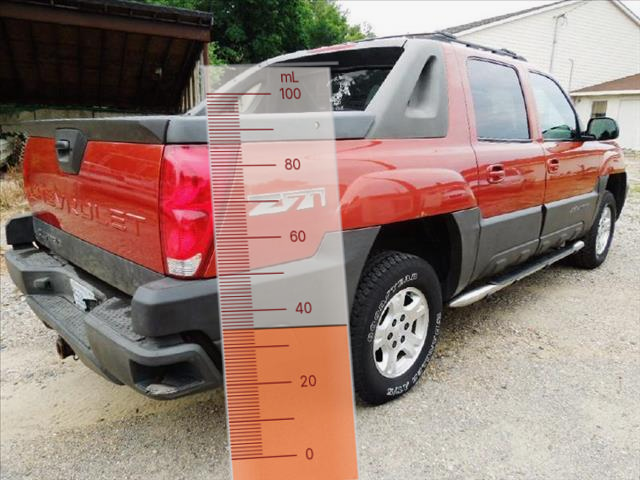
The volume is {"value": 35, "unit": "mL"}
